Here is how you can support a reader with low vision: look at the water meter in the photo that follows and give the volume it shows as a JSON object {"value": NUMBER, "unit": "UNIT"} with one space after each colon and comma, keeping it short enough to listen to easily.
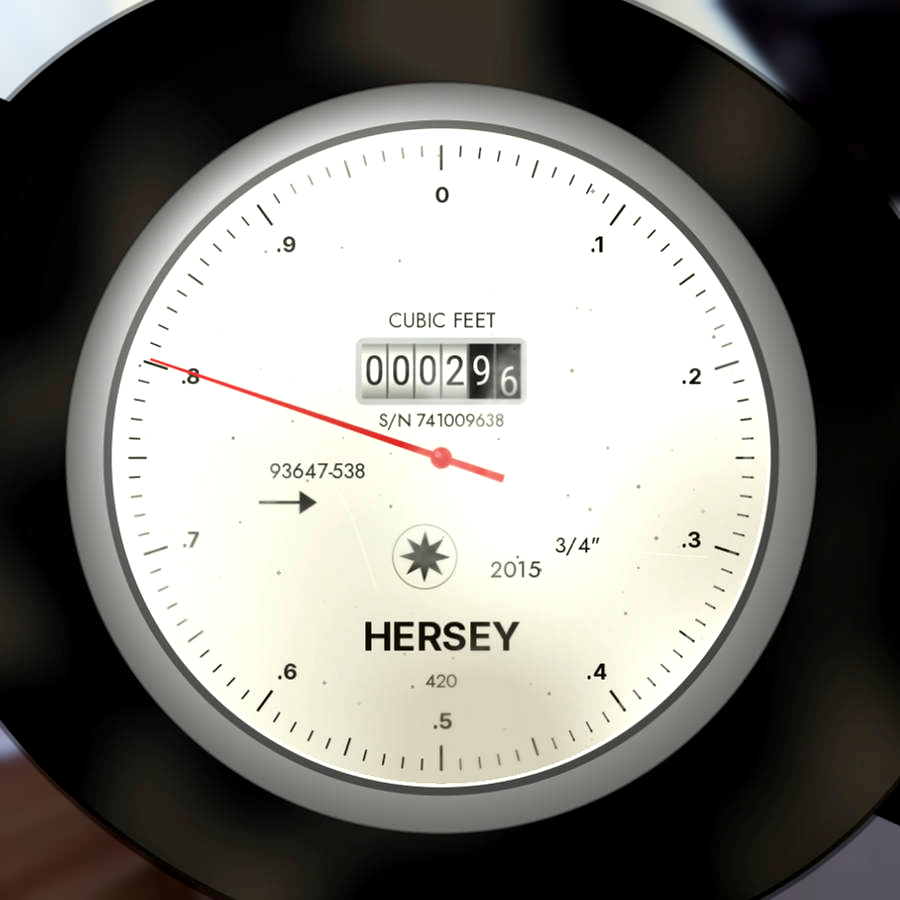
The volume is {"value": 295.80, "unit": "ft³"}
